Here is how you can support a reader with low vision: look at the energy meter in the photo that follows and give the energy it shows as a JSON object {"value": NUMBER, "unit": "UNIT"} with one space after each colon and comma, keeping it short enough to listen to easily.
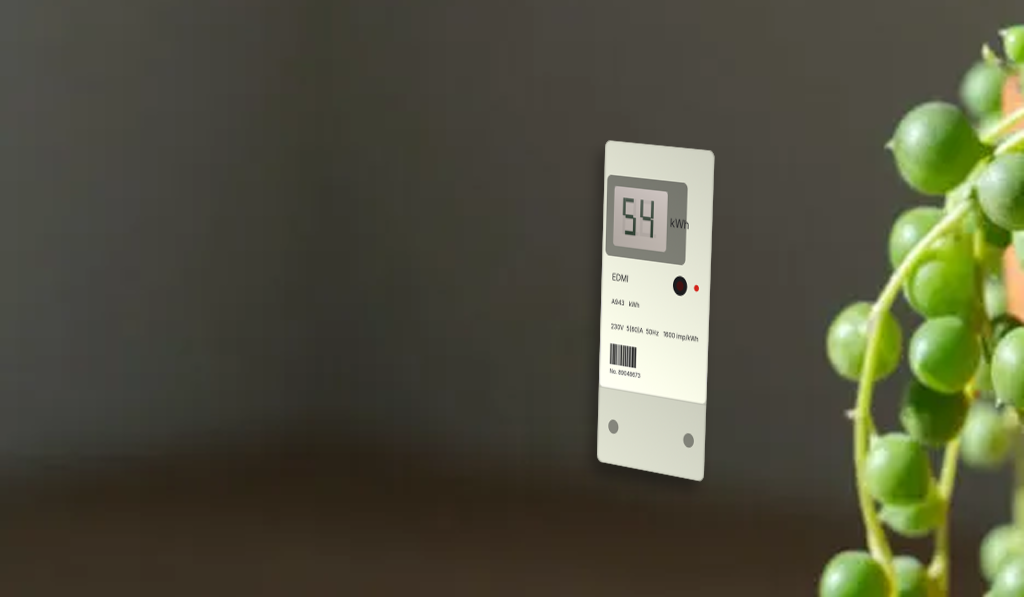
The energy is {"value": 54, "unit": "kWh"}
